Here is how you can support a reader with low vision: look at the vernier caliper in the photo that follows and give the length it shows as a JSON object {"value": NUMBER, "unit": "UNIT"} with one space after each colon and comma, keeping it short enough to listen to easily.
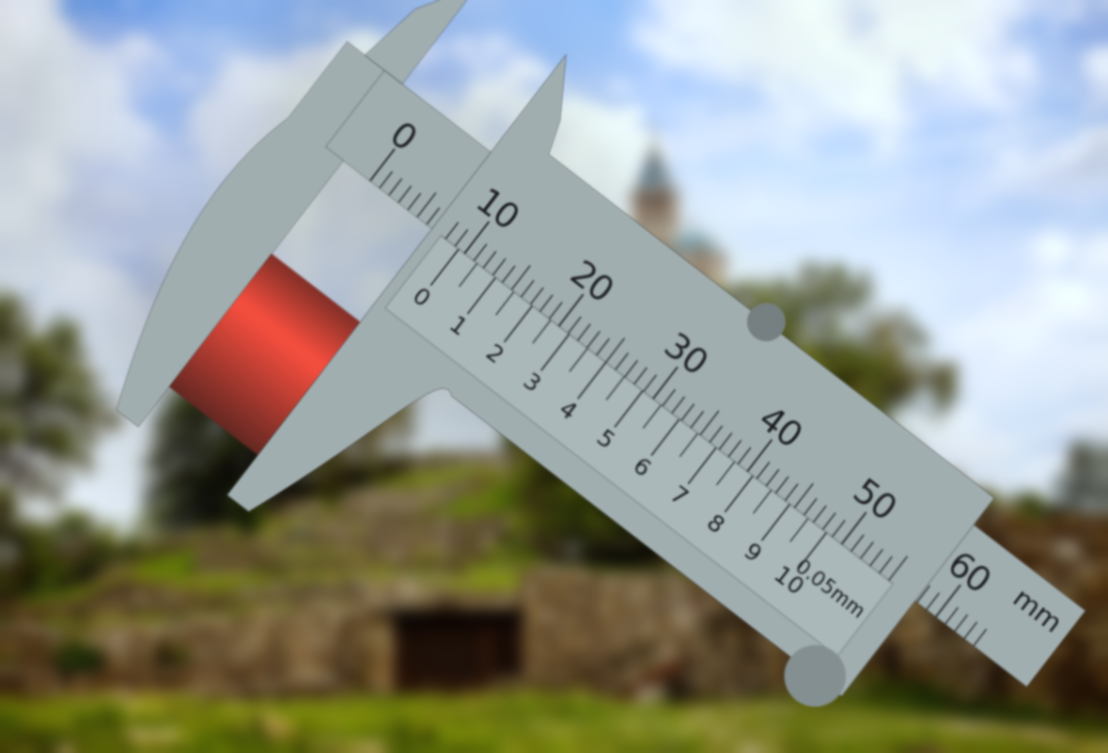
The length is {"value": 9.4, "unit": "mm"}
